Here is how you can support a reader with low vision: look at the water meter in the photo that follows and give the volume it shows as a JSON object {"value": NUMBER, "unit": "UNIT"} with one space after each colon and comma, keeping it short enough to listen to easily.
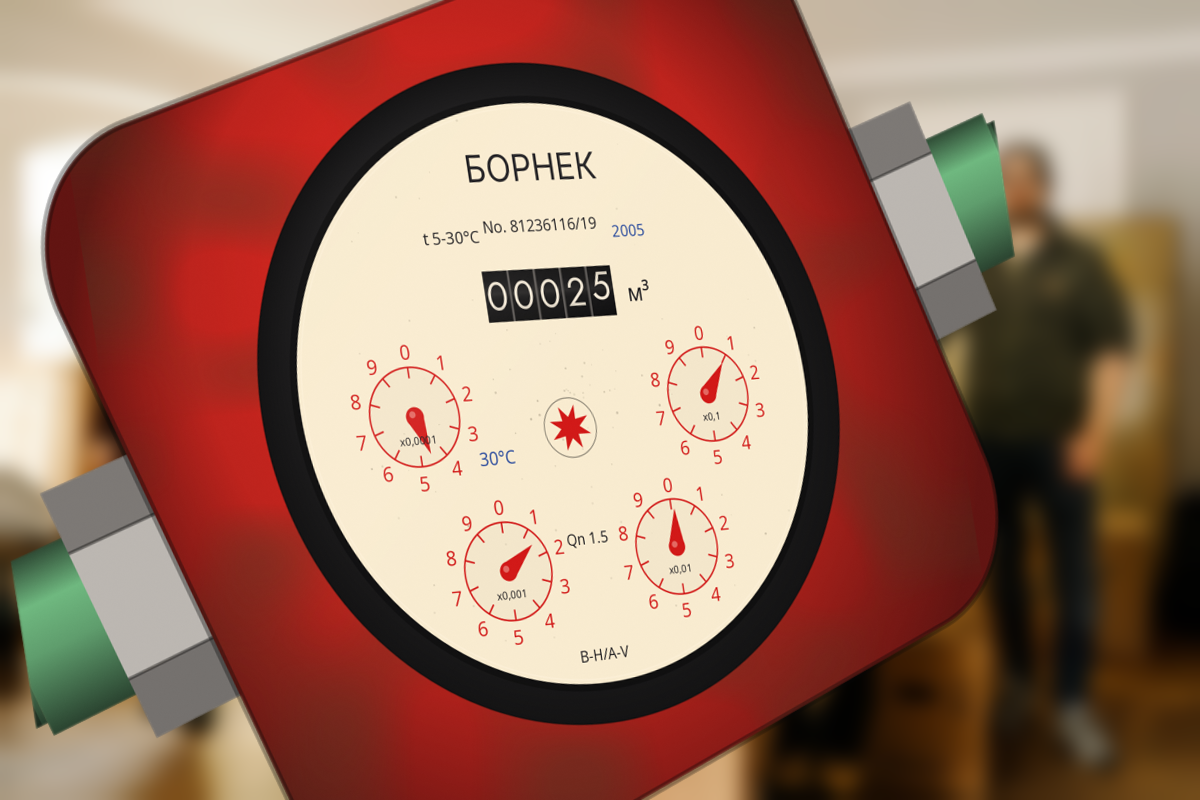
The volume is {"value": 25.1014, "unit": "m³"}
